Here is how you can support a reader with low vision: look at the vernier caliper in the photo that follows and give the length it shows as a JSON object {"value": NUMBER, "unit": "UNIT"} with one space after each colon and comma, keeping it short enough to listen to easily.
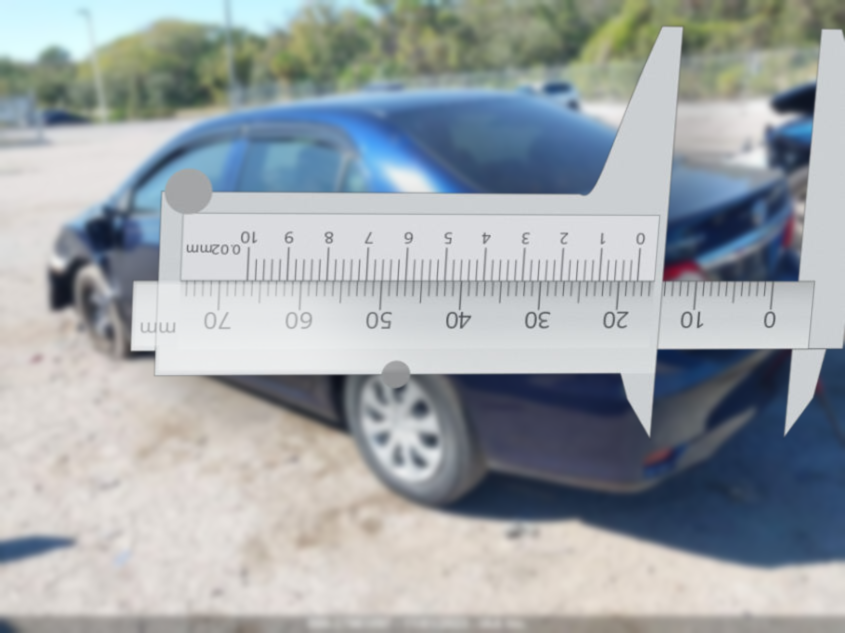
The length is {"value": 17.6, "unit": "mm"}
